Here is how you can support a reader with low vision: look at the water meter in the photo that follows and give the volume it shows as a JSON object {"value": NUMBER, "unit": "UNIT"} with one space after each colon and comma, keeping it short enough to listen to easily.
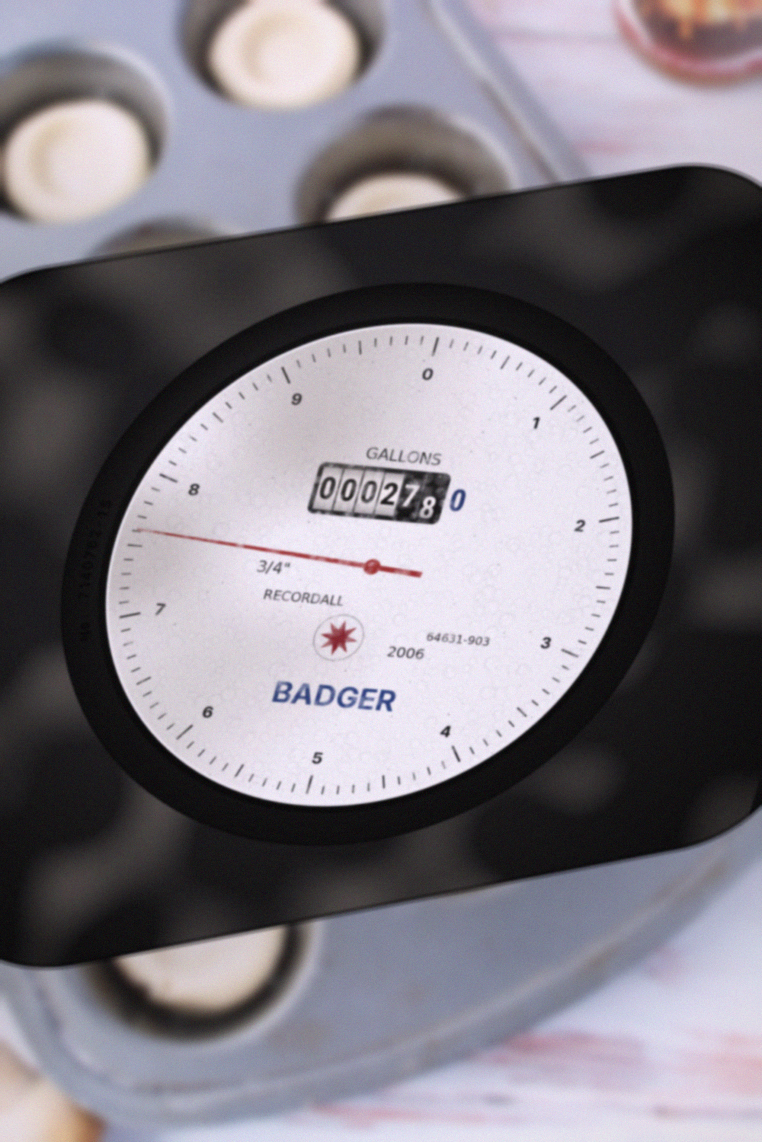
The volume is {"value": 2777.6, "unit": "gal"}
